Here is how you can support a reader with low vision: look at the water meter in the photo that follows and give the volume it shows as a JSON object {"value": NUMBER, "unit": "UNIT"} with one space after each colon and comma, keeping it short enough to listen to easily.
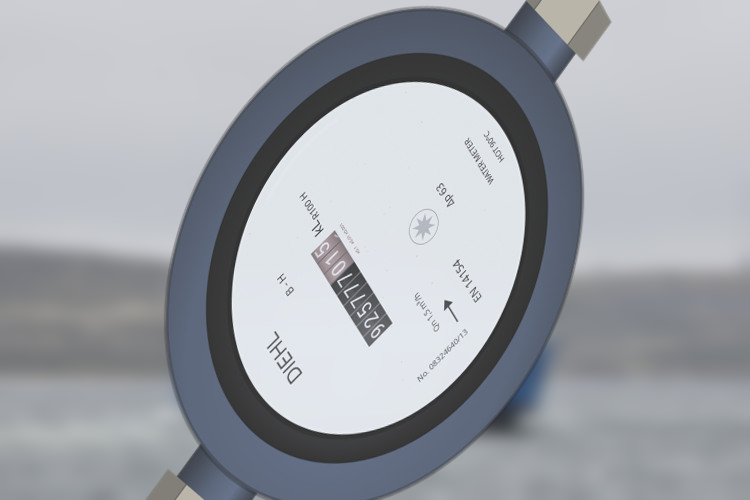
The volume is {"value": 925777.015, "unit": "kL"}
